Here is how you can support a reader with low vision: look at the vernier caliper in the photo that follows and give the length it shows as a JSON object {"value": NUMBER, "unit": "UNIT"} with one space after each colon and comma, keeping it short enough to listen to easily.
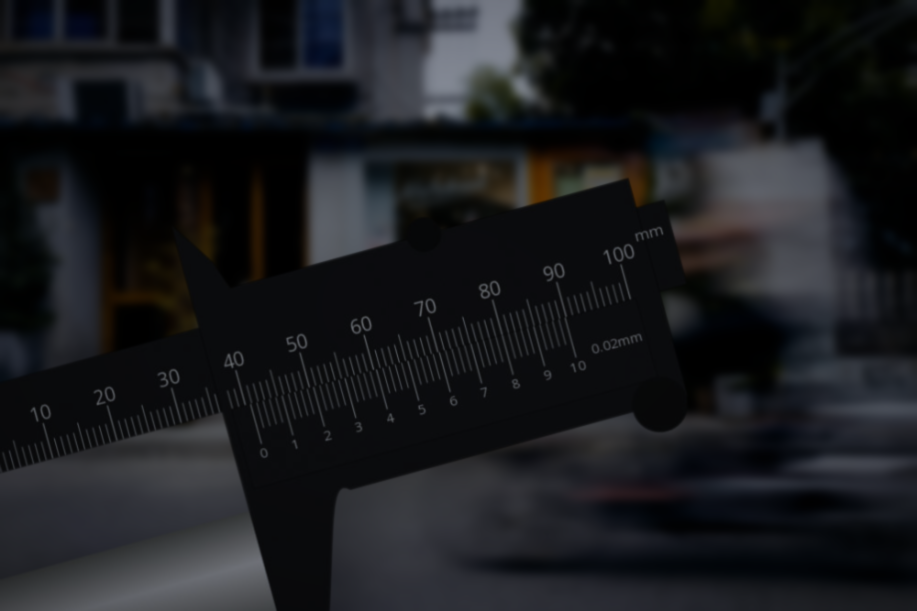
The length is {"value": 40.8, "unit": "mm"}
